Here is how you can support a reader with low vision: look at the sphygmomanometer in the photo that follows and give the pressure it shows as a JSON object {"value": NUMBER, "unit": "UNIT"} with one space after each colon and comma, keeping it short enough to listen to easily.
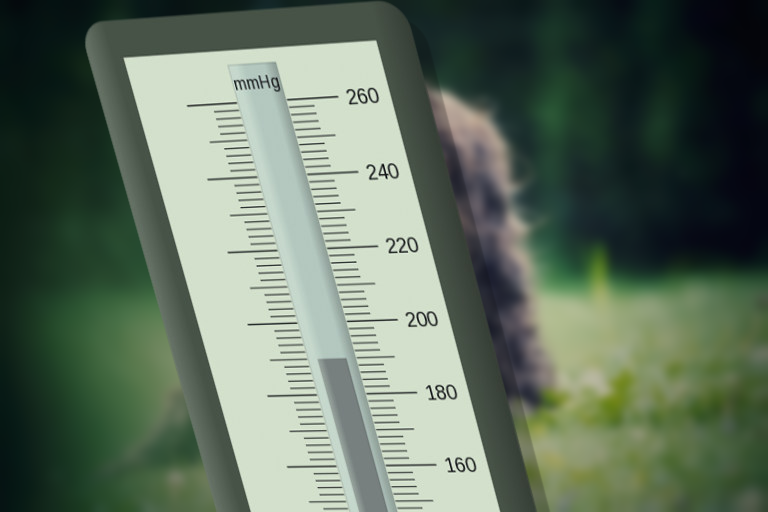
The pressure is {"value": 190, "unit": "mmHg"}
